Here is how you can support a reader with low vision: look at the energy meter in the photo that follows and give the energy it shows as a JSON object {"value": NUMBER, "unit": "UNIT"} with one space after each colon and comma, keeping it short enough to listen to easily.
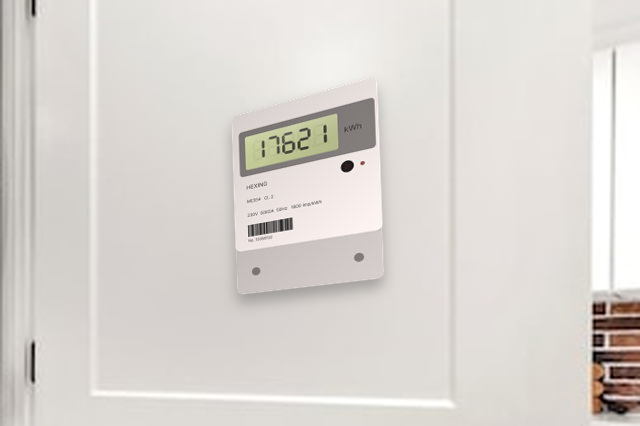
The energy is {"value": 17621, "unit": "kWh"}
